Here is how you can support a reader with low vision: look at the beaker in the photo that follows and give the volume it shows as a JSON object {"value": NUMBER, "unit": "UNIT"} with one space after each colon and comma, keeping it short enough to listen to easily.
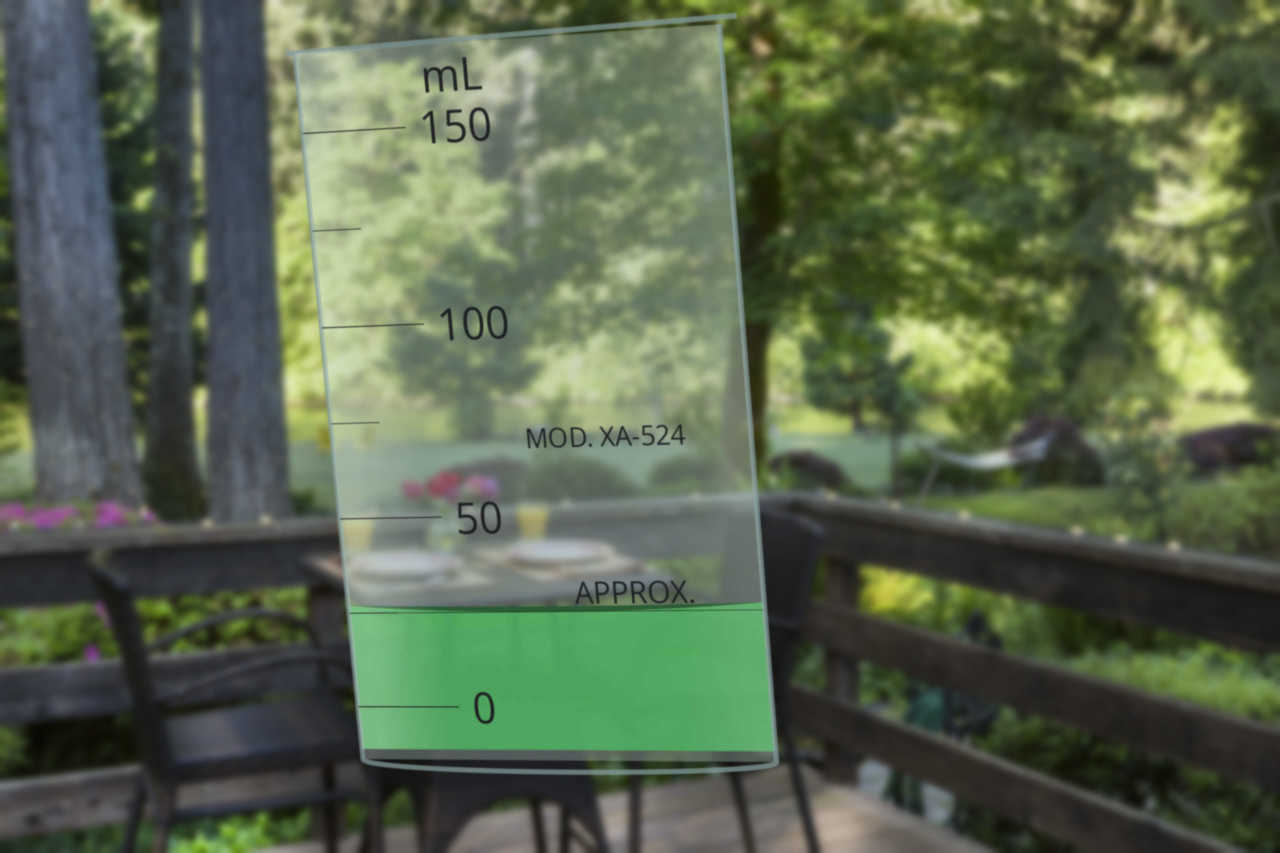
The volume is {"value": 25, "unit": "mL"}
